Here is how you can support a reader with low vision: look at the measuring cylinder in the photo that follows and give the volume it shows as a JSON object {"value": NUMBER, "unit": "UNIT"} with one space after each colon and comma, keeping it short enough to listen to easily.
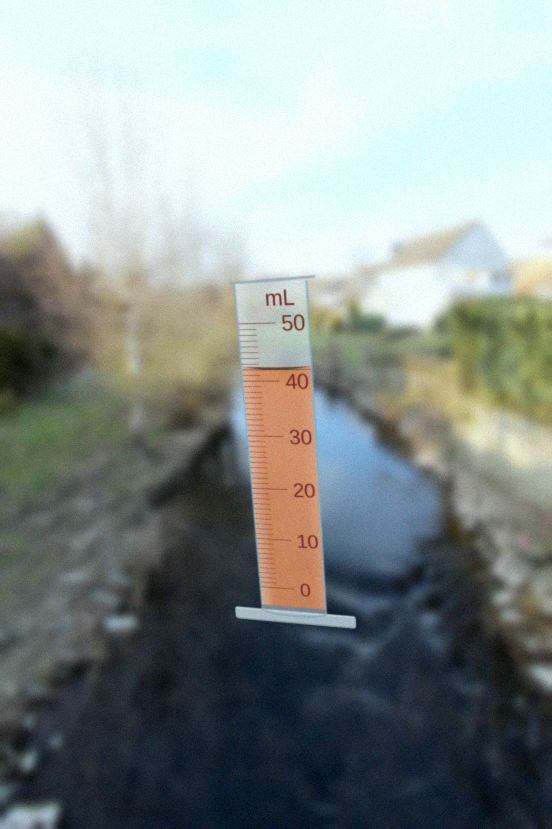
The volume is {"value": 42, "unit": "mL"}
